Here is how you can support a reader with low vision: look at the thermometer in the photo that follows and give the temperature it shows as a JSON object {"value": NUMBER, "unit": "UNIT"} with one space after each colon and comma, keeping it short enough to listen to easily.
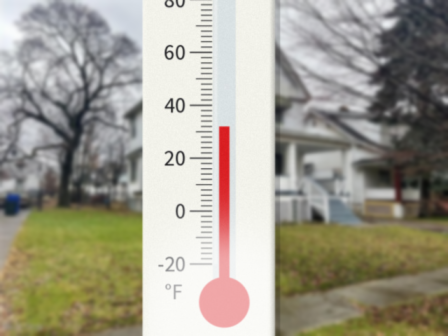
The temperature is {"value": 32, "unit": "°F"}
